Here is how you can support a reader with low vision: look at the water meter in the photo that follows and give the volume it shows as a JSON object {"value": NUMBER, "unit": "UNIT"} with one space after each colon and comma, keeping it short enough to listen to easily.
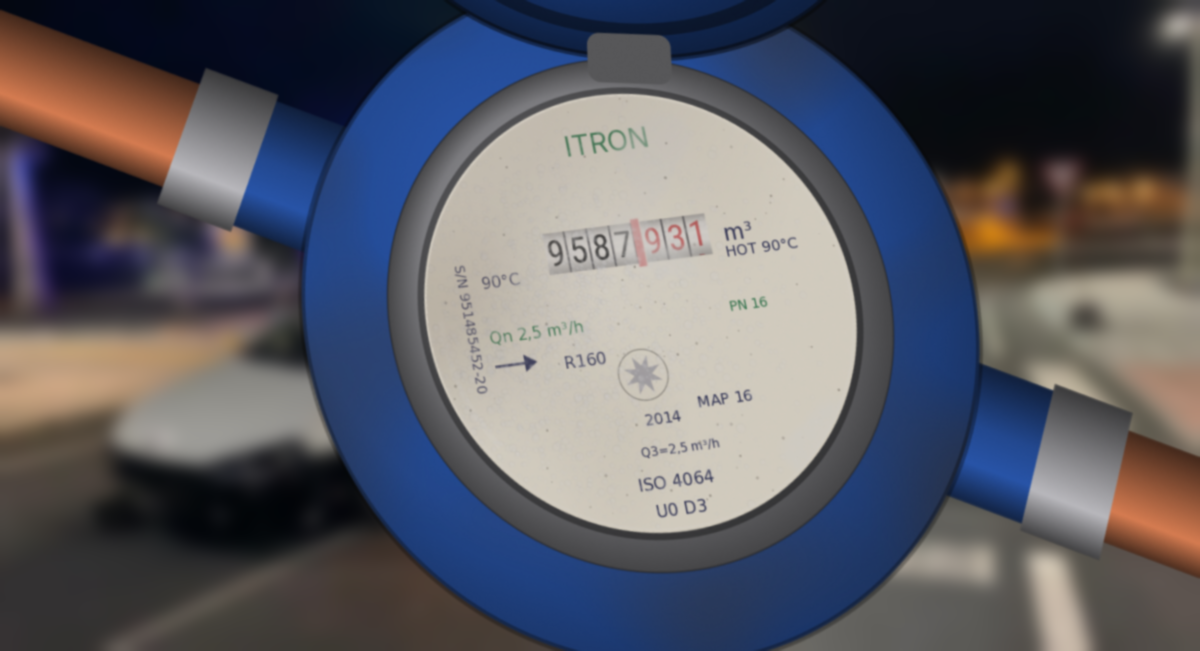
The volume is {"value": 9587.931, "unit": "m³"}
